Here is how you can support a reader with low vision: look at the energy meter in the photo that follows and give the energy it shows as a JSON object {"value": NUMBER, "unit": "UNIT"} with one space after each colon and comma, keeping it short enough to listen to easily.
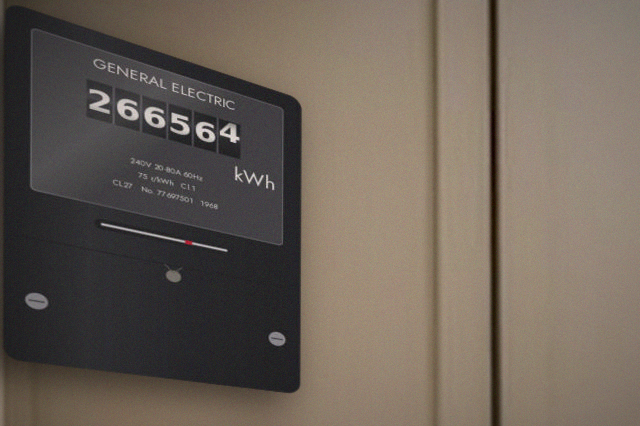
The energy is {"value": 266564, "unit": "kWh"}
